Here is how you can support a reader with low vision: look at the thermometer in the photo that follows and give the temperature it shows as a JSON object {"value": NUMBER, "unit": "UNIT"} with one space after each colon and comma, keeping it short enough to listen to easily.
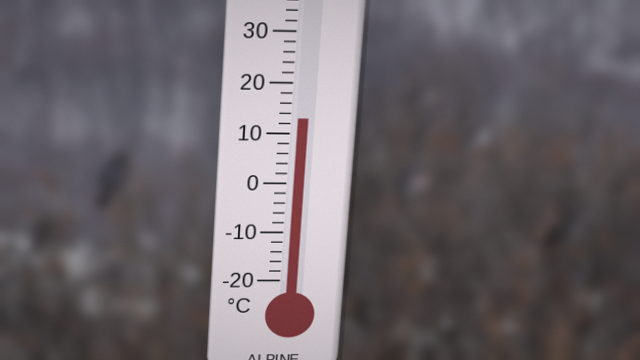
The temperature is {"value": 13, "unit": "°C"}
